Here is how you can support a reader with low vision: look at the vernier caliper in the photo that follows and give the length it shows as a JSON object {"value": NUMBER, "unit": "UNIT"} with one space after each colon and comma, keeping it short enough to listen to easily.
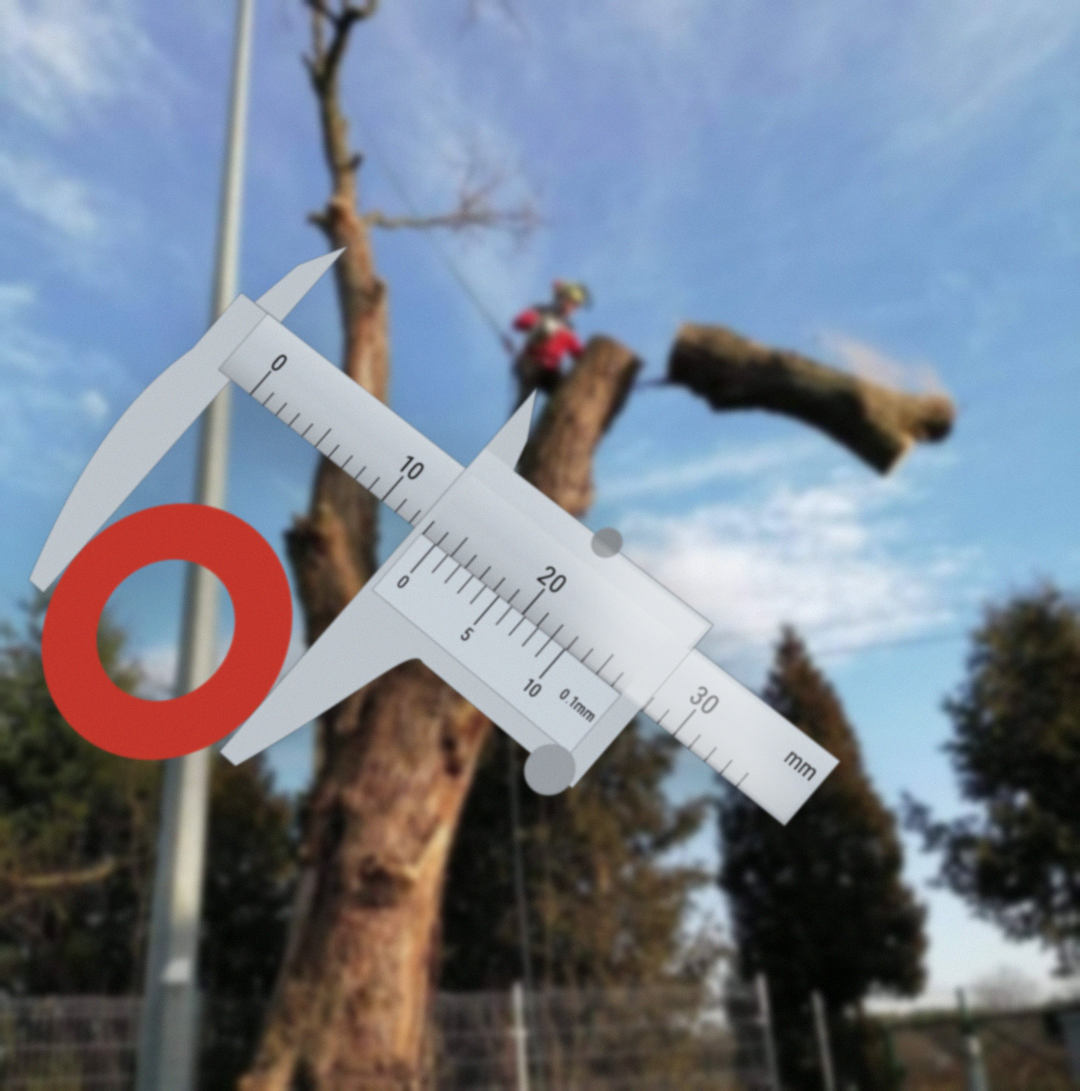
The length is {"value": 13.9, "unit": "mm"}
